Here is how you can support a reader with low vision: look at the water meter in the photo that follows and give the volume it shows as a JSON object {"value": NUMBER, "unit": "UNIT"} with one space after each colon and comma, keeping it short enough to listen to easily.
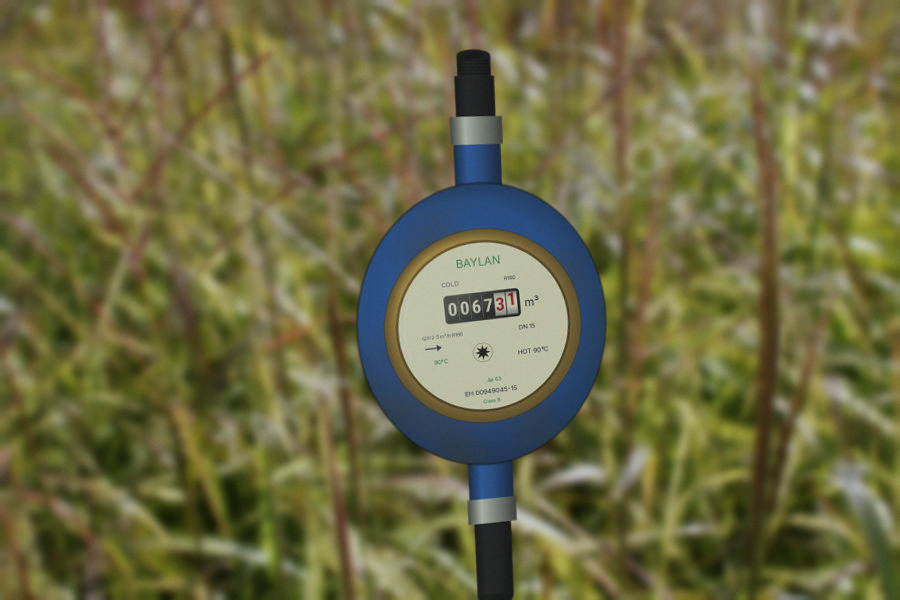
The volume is {"value": 67.31, "unit": "m³"}
